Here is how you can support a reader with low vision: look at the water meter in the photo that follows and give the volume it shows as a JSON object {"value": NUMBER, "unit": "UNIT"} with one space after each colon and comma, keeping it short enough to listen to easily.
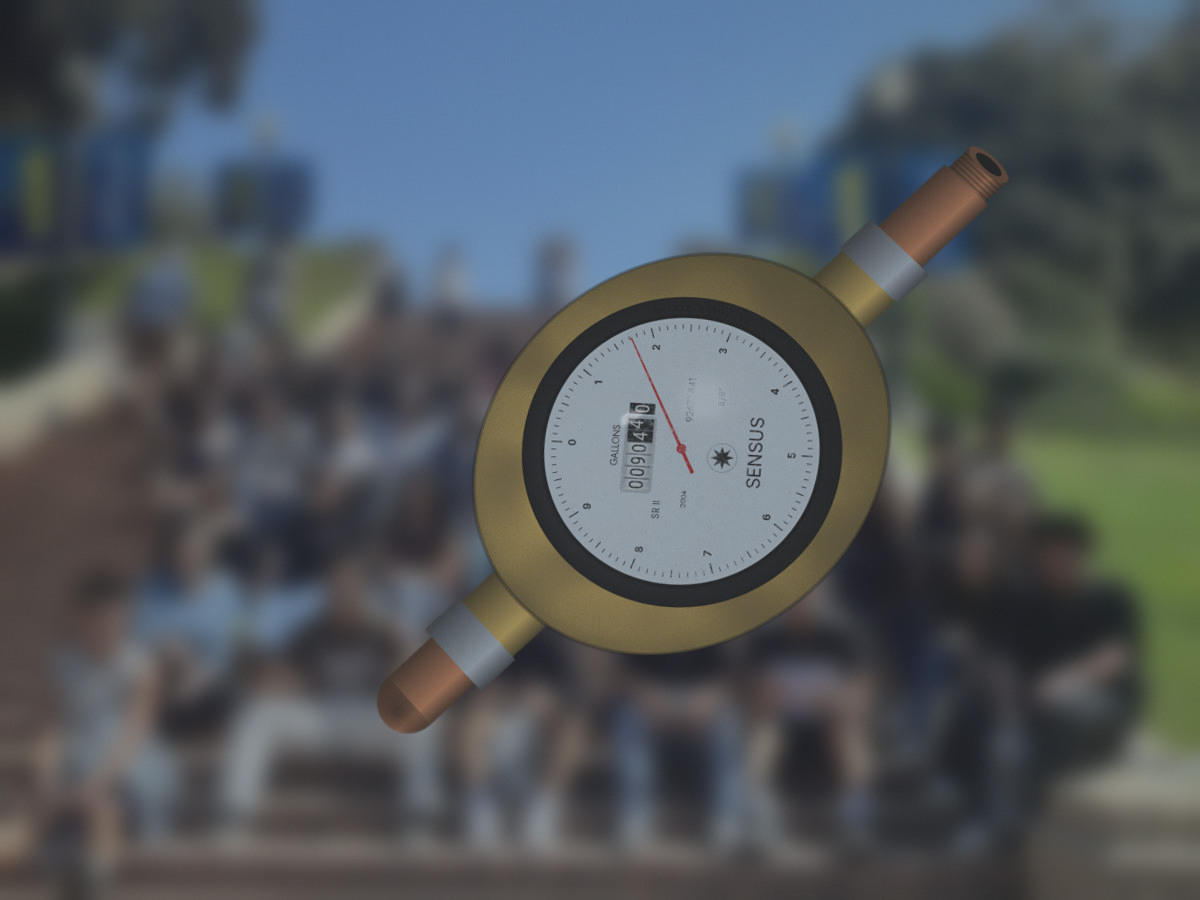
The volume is {"value": 90441.7, "unit": "gal"}
